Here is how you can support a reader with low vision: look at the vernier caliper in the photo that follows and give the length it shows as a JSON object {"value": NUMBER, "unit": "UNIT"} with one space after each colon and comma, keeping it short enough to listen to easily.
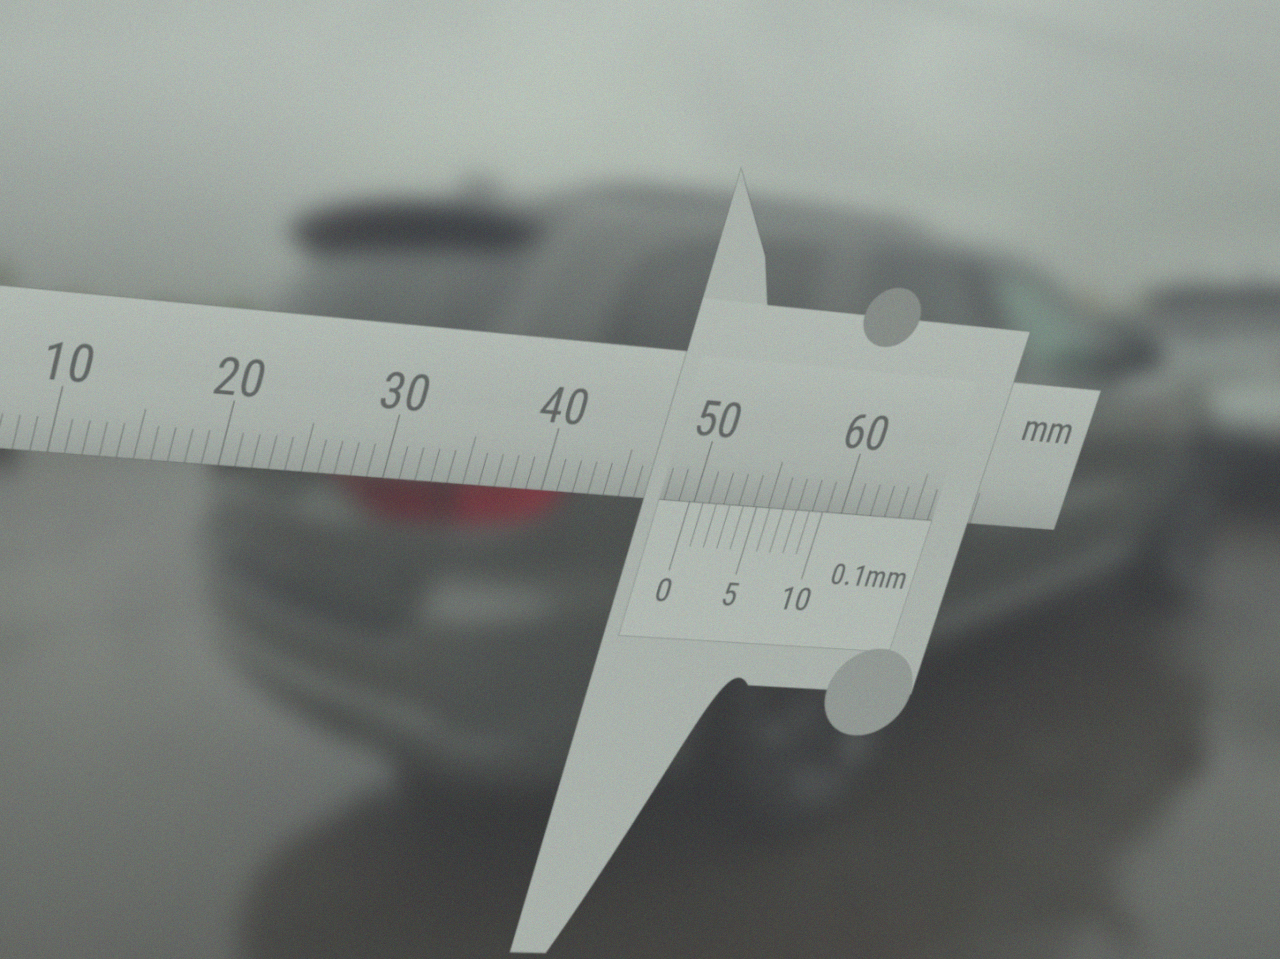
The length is {"value": 49.7, "unit": "mm"}
